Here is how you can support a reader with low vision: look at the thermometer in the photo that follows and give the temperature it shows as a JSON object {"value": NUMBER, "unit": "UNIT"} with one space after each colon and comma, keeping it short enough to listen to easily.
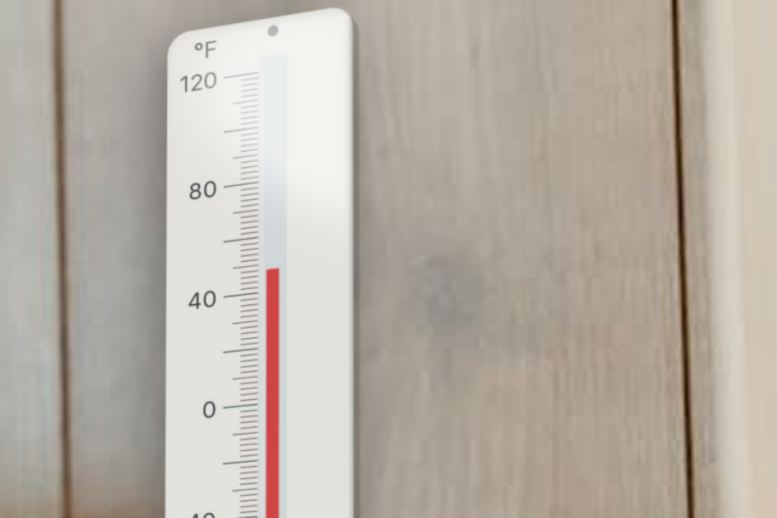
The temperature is {"value": 48, "unit": "°F"}
